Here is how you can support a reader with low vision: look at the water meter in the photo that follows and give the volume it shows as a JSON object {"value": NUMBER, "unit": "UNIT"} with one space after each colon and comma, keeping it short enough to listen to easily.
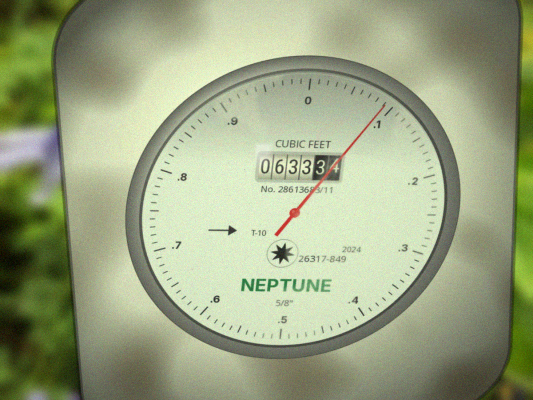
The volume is {"value": 63334.09, "unit": "ft³"}
